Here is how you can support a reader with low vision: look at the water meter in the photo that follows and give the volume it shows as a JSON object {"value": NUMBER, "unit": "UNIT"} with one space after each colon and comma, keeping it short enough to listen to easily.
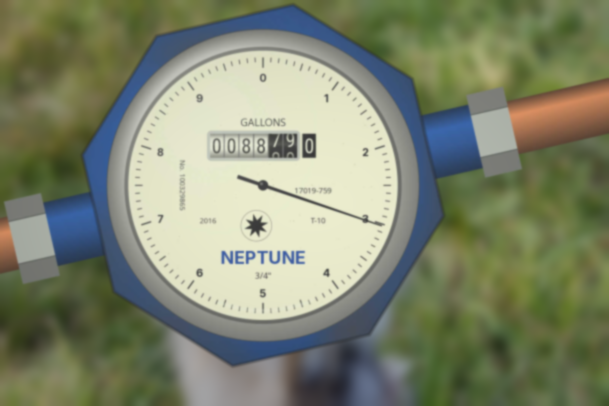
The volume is {"value": 88793.0, "unit": "gal"}
